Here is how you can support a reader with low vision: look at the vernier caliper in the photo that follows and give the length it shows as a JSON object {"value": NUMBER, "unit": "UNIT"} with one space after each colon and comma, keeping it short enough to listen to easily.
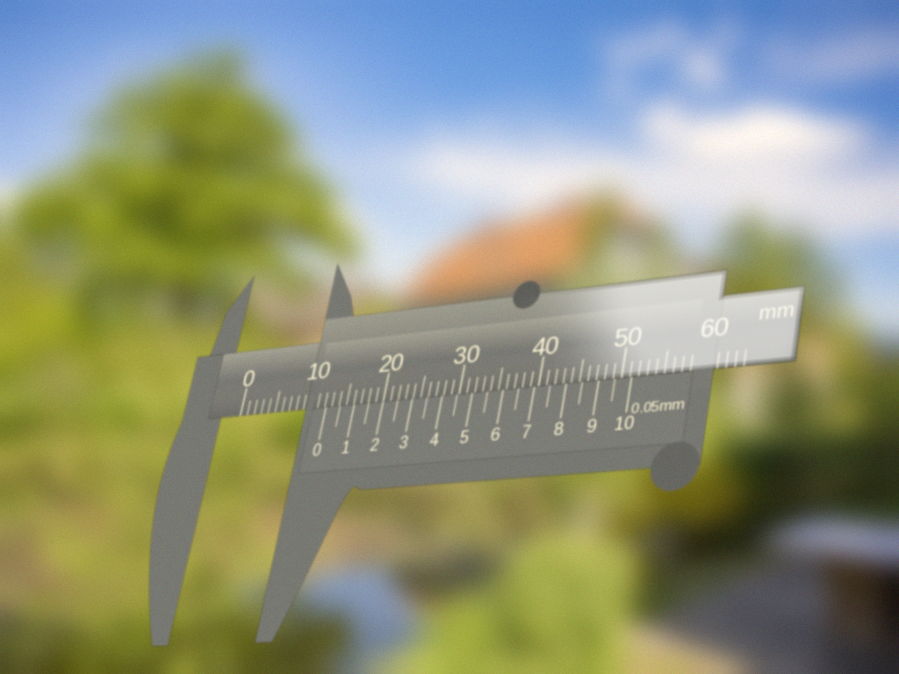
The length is {"value": 12.2, "unit": "mm"}
